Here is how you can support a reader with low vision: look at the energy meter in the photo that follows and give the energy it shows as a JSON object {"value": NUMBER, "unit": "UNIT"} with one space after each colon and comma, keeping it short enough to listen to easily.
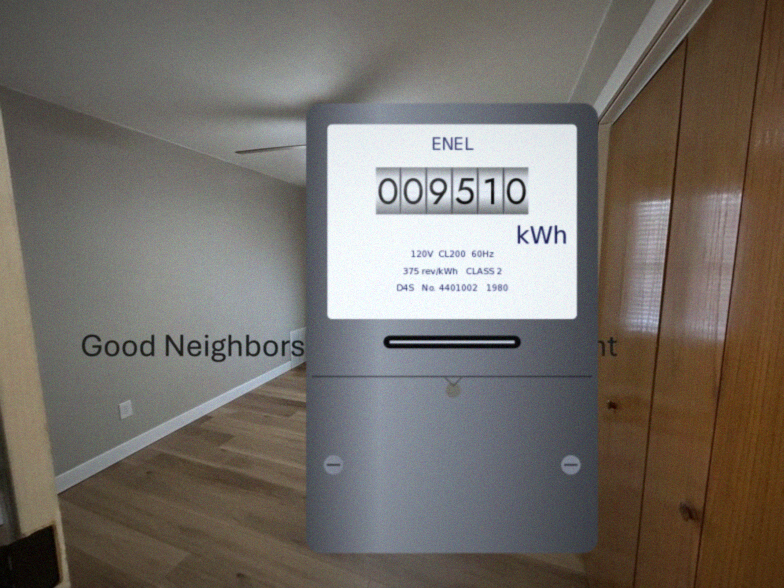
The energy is {"value": 9510, "unit": "kWh"}
